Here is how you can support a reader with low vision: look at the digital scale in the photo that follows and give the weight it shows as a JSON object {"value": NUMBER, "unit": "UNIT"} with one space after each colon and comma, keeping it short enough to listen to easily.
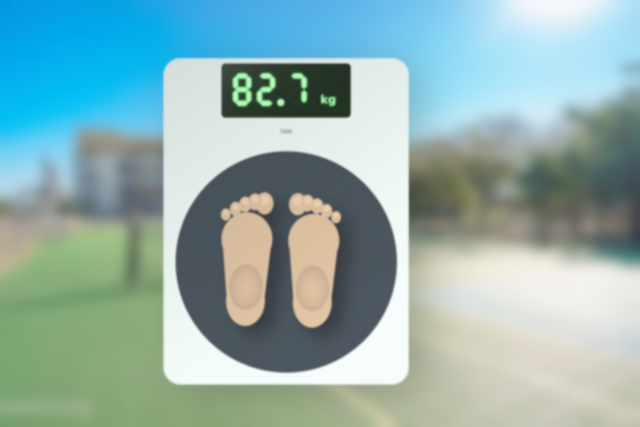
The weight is {"value": 82.7, "unit": "kg"}
